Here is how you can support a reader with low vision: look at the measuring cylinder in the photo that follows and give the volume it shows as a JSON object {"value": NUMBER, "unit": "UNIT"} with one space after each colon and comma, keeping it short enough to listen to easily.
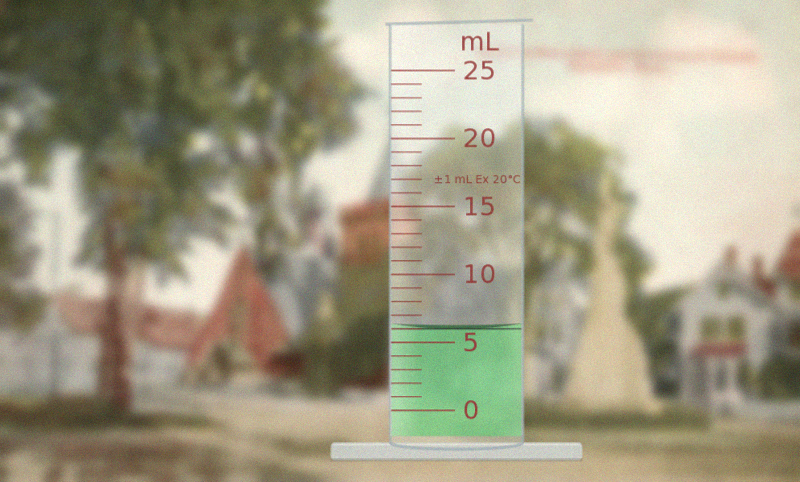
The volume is {"value": 6, "unit": "mL"}
